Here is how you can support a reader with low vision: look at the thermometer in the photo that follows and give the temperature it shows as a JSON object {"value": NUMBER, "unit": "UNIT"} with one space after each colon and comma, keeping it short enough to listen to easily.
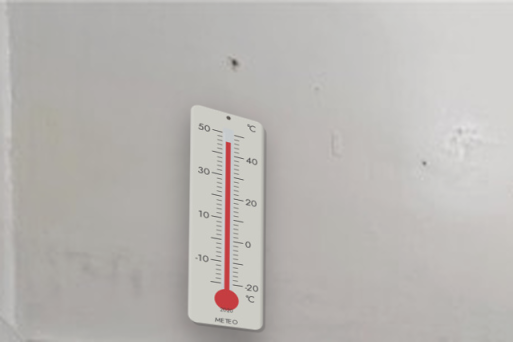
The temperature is {"value": 46, "unit": "°C"}
